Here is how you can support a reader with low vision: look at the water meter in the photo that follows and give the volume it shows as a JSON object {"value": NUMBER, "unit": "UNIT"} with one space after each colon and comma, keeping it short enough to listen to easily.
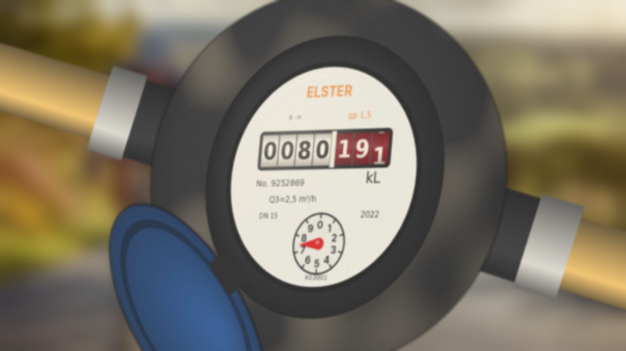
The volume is {"value": 80.1907, "unit": "kL"}
